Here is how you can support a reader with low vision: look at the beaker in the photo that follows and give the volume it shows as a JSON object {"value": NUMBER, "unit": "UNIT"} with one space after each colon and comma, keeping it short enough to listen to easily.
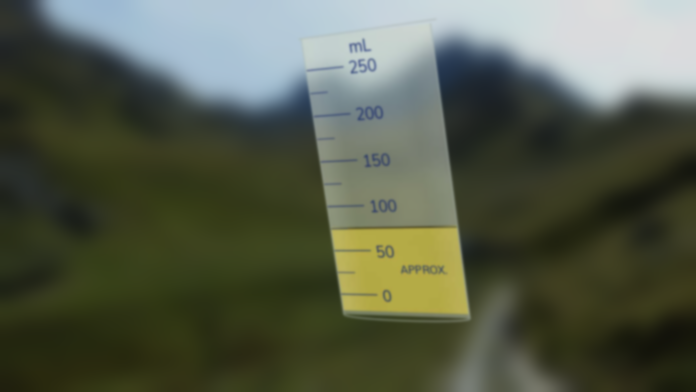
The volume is {"value": 75, "unit": "mL"}
